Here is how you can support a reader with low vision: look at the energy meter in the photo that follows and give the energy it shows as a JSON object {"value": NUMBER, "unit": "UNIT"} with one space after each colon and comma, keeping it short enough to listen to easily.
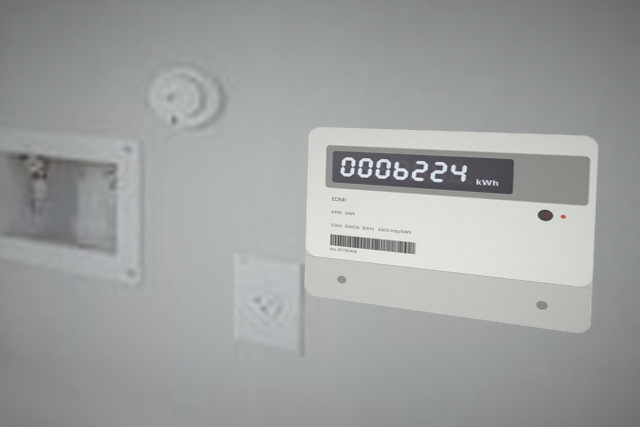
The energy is {"value": 6224, "unit": "kWh"}
